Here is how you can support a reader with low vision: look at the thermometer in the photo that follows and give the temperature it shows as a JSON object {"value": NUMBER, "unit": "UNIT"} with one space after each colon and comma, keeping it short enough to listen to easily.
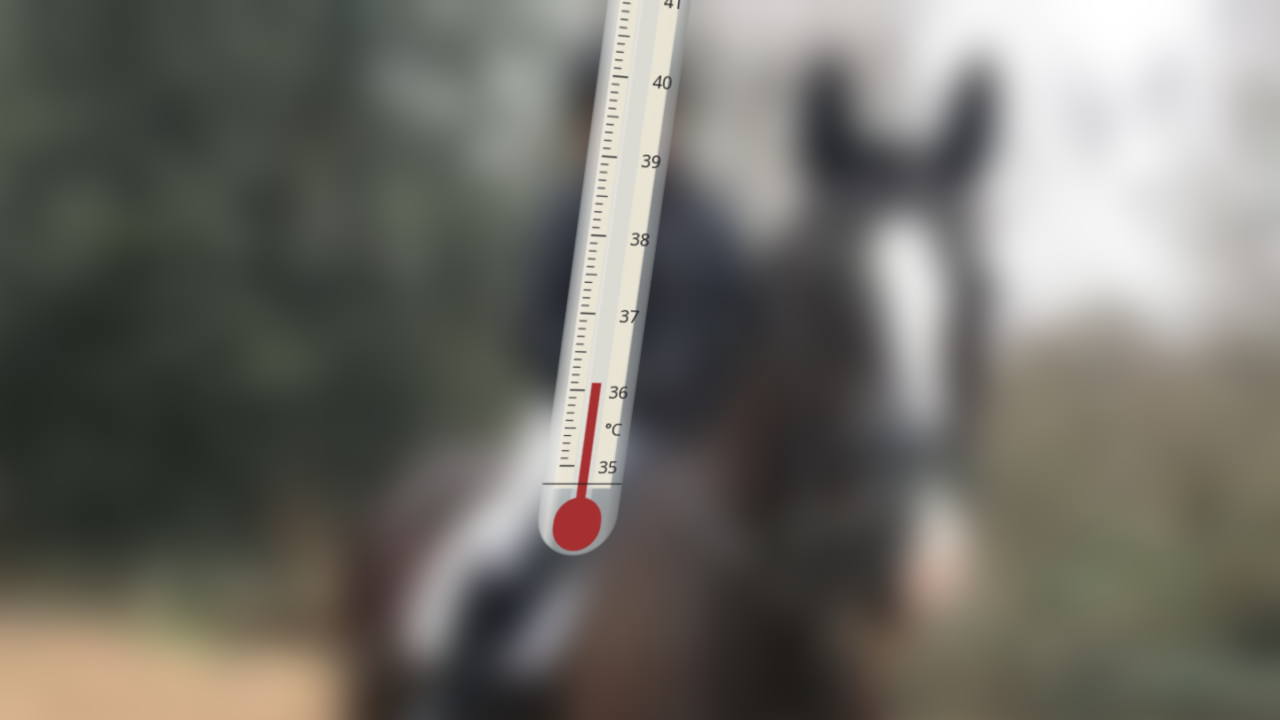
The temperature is {"value": 36.1, "unit": "°C"}
